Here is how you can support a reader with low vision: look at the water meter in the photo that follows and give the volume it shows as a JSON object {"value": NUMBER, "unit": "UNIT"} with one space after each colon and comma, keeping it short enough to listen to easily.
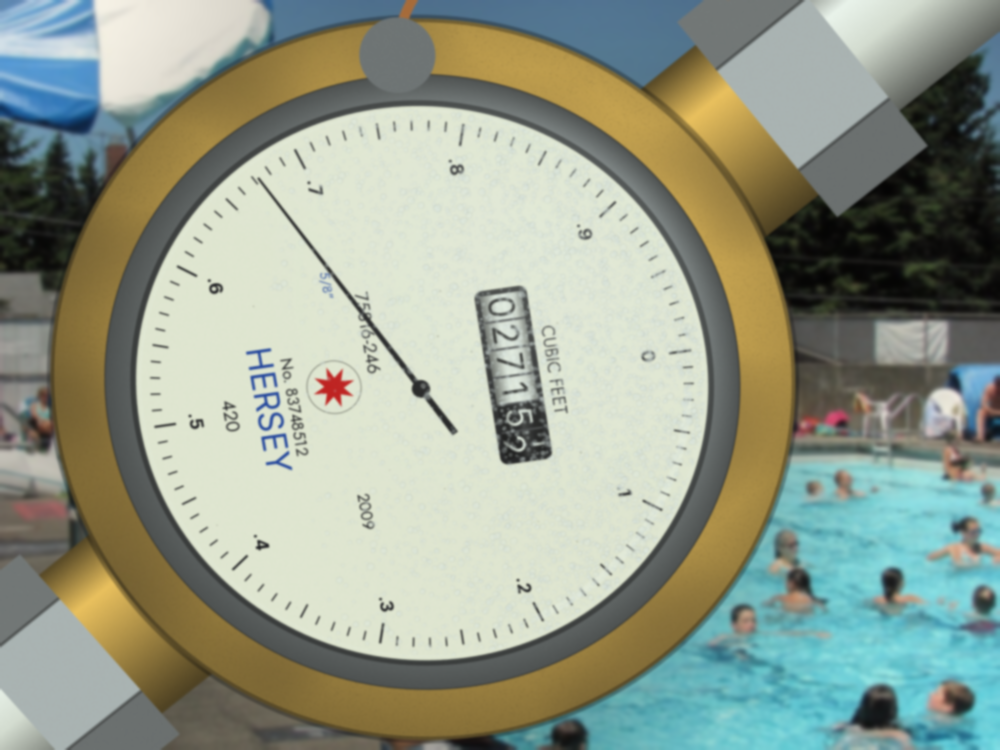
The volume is {"value": 27151.67, "unit": "ft³"}
